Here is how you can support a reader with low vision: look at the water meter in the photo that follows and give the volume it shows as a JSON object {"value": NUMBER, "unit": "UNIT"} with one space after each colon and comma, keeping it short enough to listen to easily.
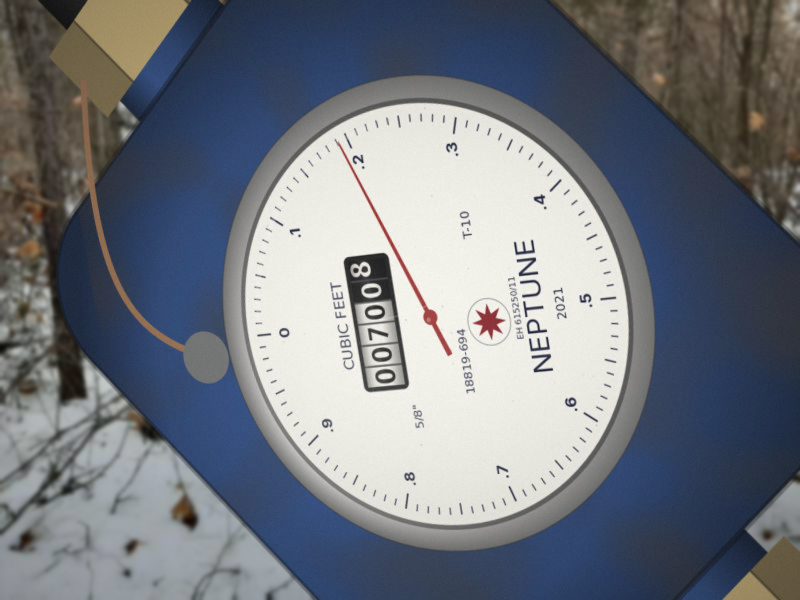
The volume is {"value": 7008.19, "unit": "ft³"}
